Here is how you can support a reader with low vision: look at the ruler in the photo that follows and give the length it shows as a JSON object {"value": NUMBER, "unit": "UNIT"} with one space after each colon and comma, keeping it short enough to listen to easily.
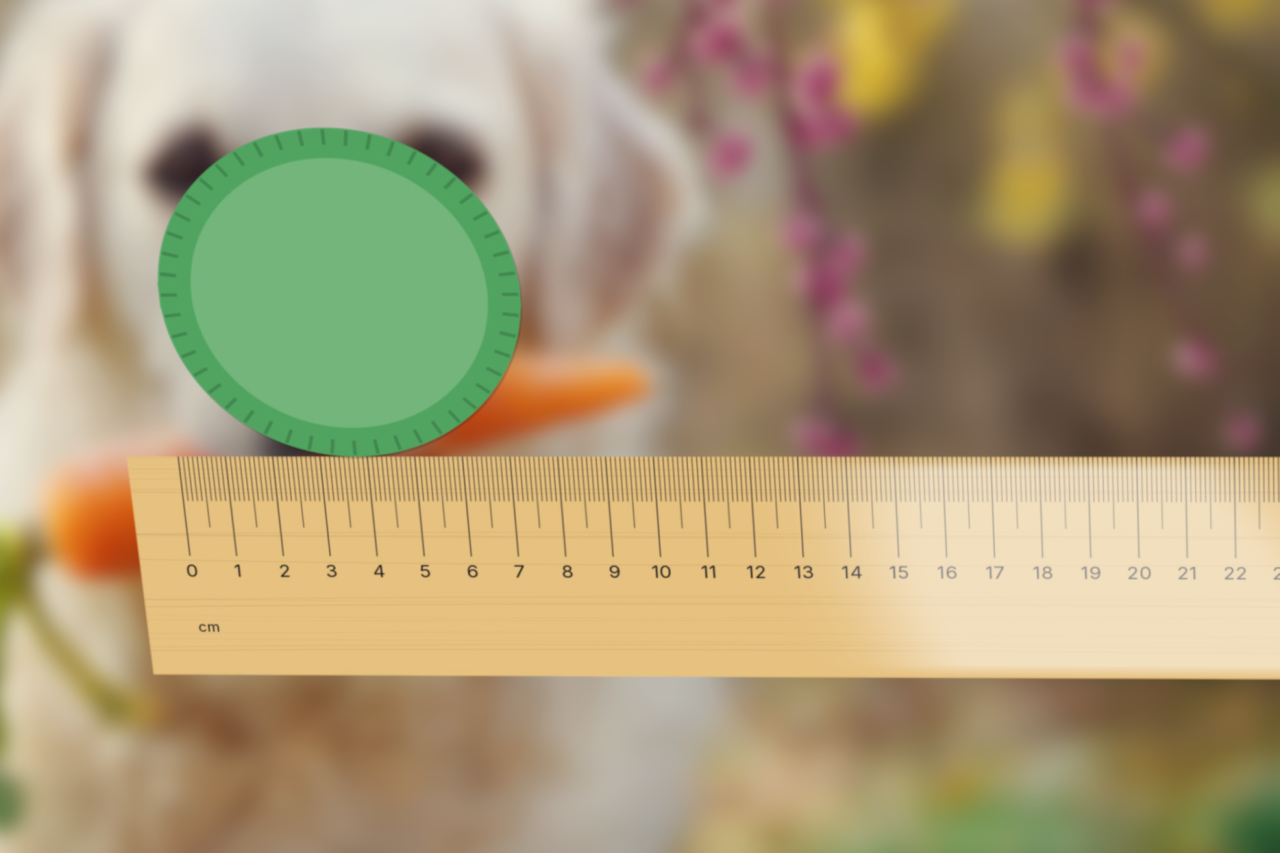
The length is {"value": 7.5, "unit": "cm"}
